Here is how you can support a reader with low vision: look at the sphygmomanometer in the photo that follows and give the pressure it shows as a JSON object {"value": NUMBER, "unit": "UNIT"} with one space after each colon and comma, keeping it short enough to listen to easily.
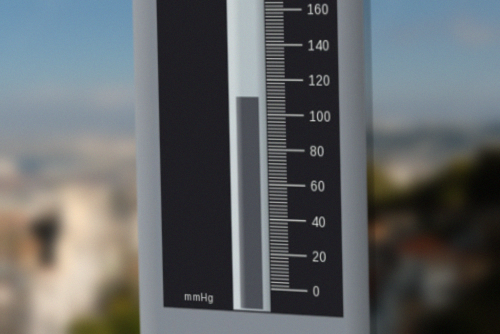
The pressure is {"value": 110, "unit": "mmHg"}
